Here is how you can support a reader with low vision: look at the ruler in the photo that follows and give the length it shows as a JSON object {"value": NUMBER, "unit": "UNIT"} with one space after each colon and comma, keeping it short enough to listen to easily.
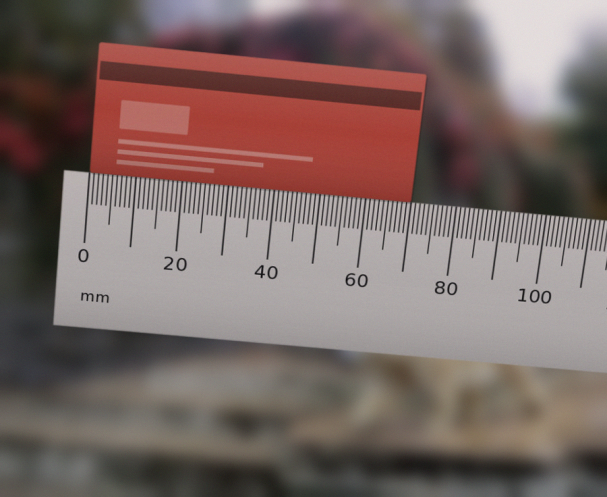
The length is {"value": 70, "unit": "mm"}
